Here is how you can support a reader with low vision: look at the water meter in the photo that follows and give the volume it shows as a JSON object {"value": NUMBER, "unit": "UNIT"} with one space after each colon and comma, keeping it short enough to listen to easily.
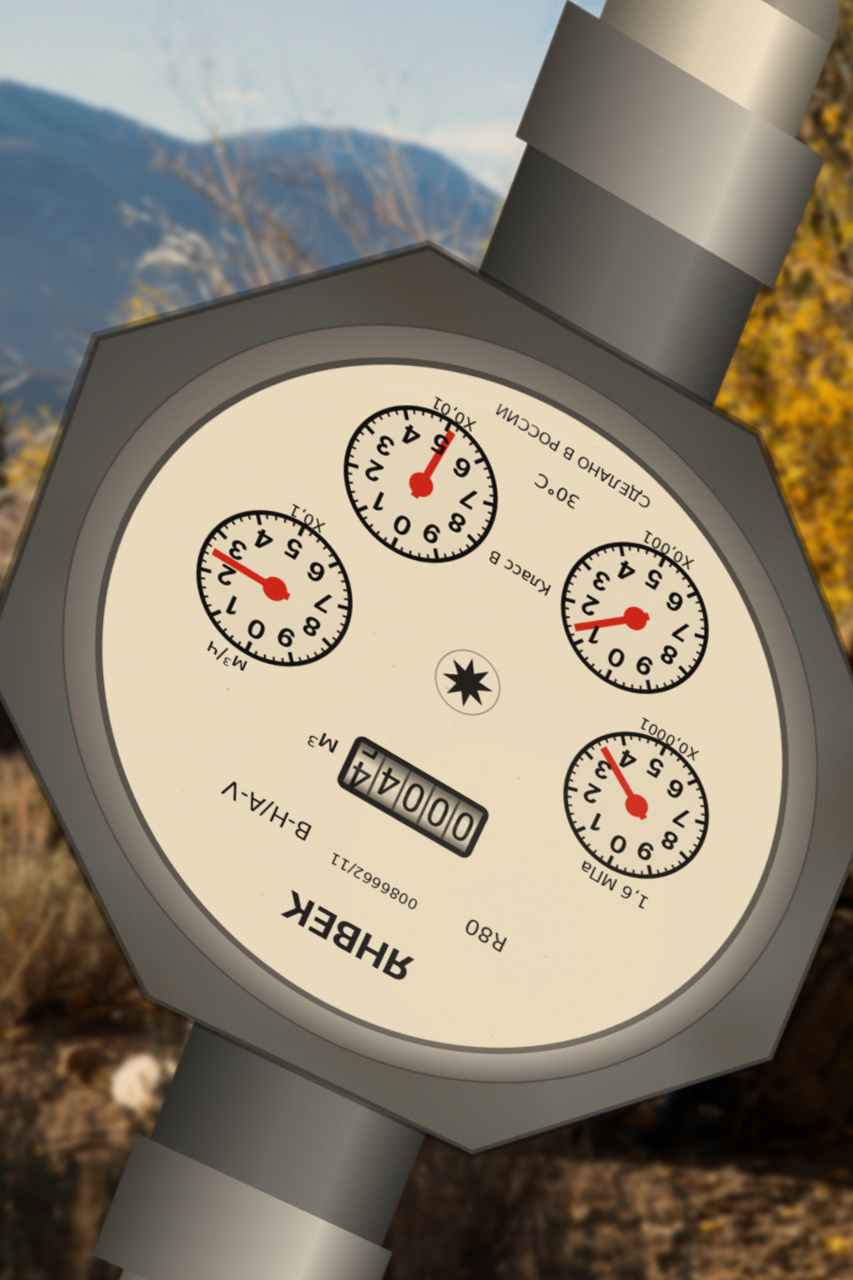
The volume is {"value": 44.2513, "unit": "m³"}
